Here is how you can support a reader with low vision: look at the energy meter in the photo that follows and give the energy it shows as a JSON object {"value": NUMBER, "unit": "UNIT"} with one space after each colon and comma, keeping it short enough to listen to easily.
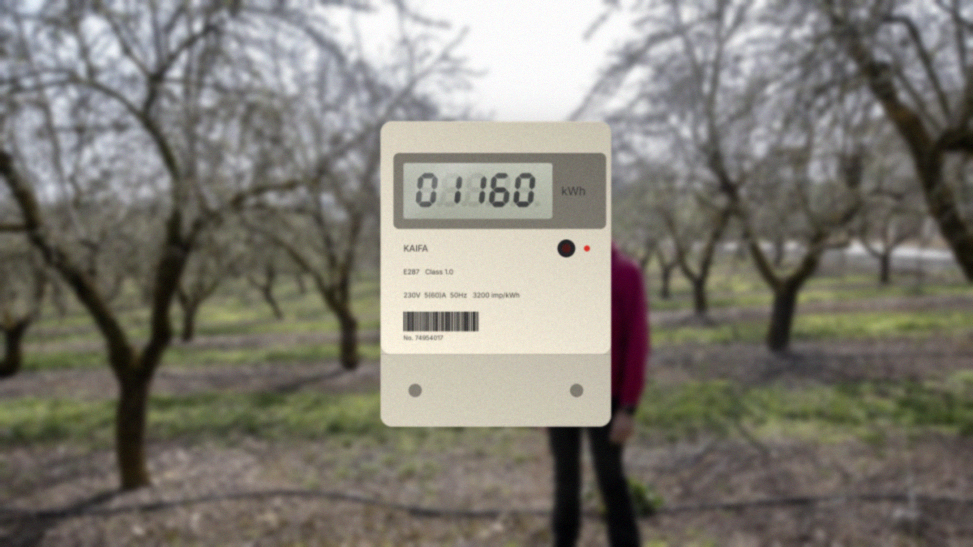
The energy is {"value": 1160, "unit": "kWh"}
